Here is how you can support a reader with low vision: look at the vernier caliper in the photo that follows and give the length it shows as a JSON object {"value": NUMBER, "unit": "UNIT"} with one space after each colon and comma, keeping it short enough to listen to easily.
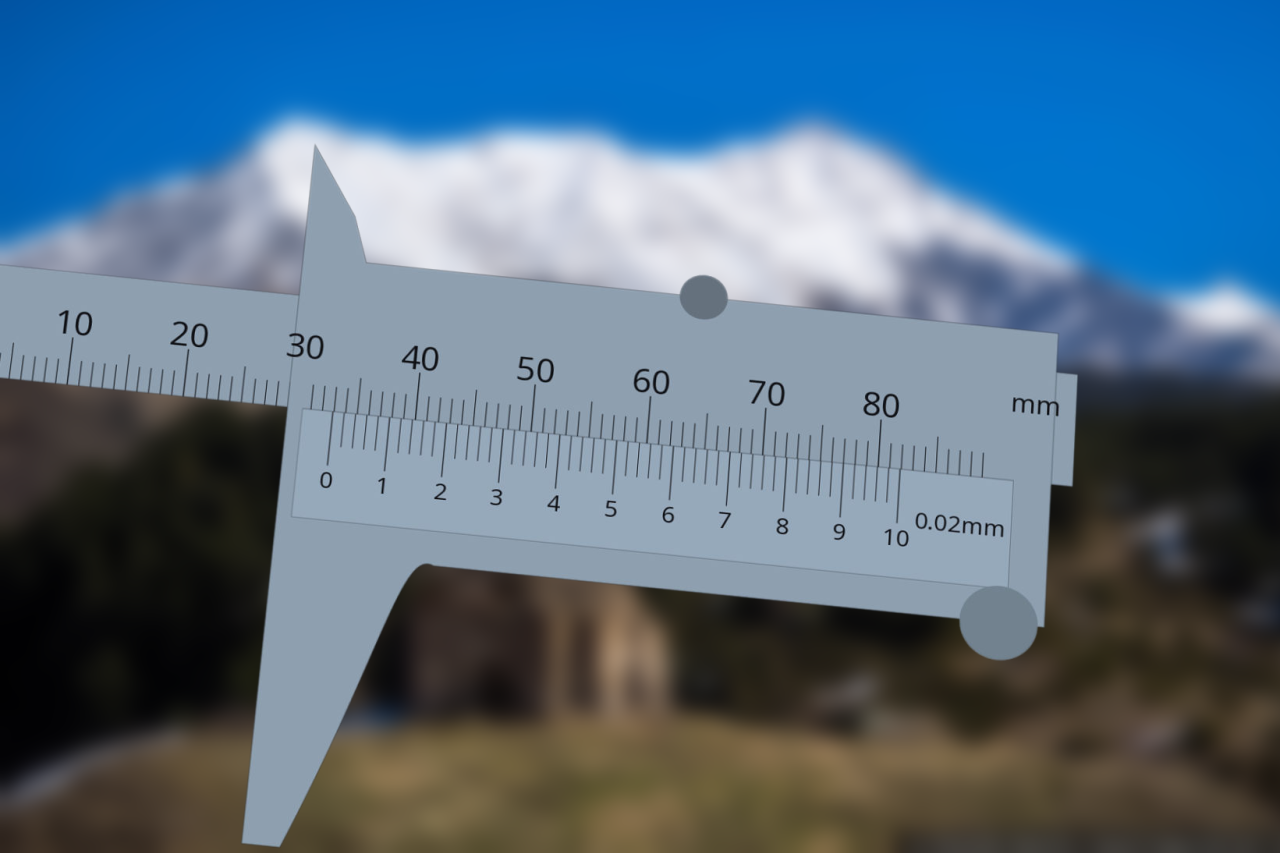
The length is {"value": 32.9, "unit": "mm"}
